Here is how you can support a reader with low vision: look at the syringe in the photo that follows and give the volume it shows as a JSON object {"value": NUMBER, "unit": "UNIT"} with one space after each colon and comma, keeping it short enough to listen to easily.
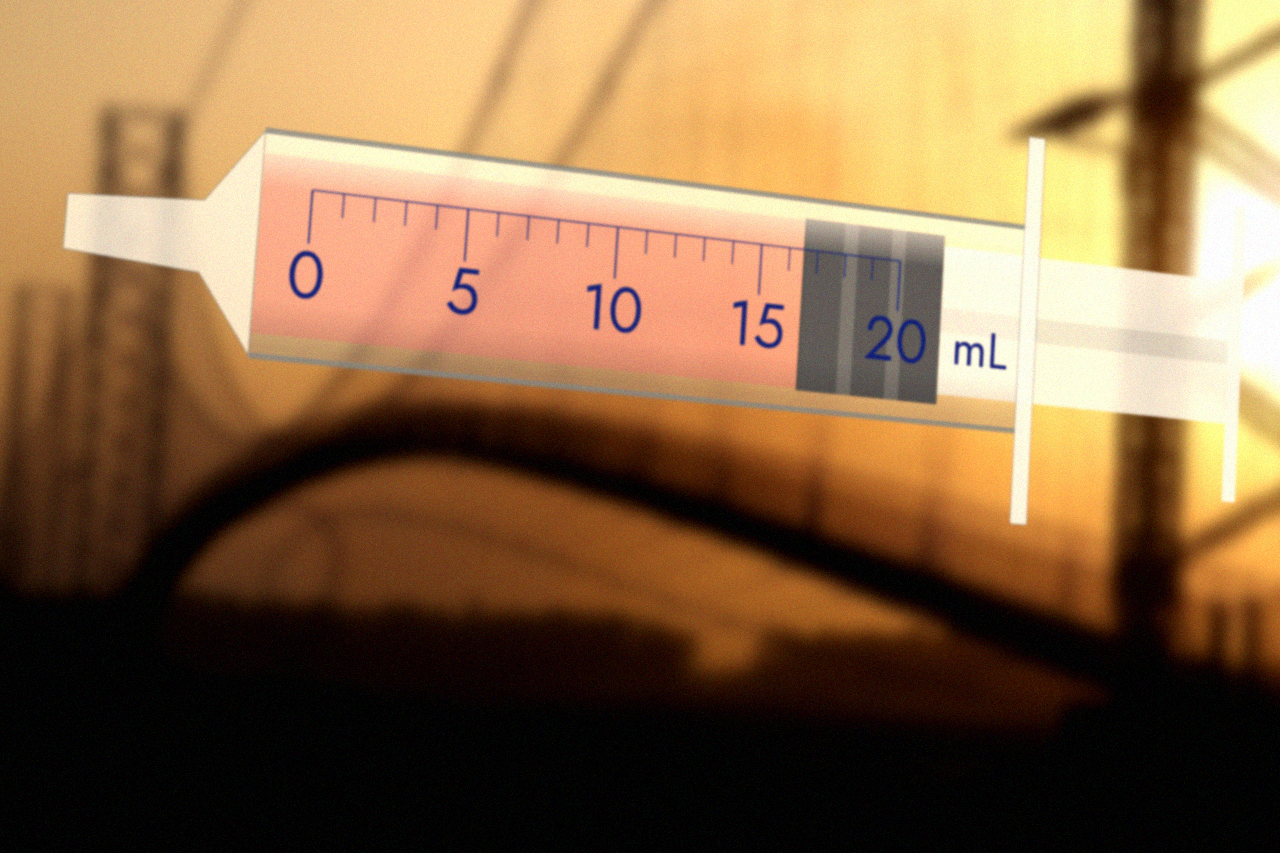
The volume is {"value": 16.5, "unit": "mL"}
